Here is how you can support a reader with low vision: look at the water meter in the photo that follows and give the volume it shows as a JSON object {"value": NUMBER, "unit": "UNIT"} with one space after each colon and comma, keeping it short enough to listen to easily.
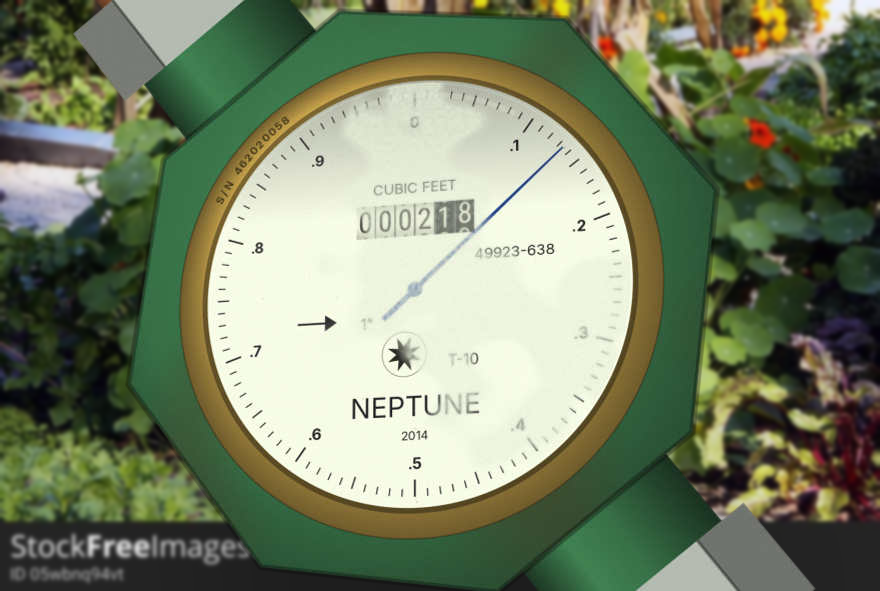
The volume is {"value": 218.13, "unit": "ft³"}
